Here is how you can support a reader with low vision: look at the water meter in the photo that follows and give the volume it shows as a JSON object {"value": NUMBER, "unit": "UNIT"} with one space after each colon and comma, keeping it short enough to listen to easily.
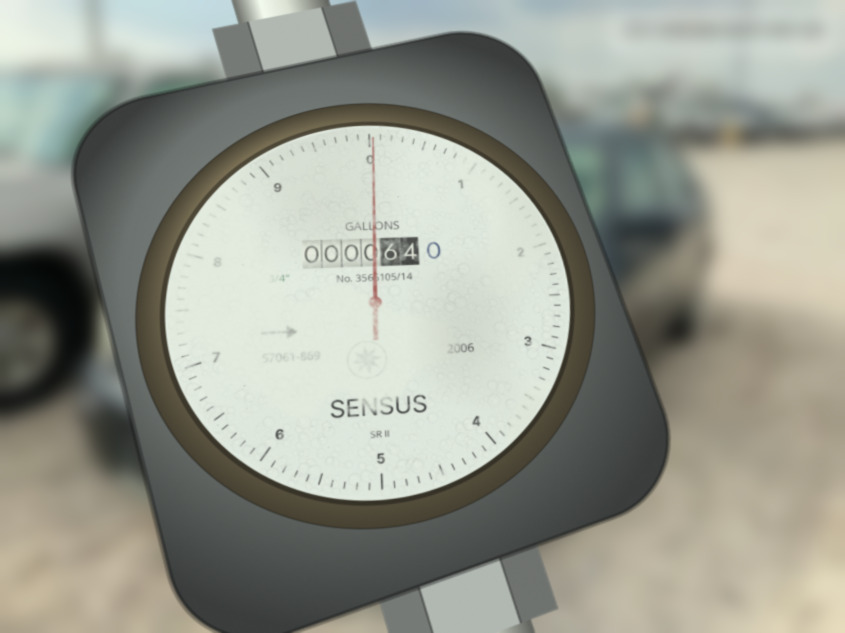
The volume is {"value": 640.0, "unit": "gal"}
